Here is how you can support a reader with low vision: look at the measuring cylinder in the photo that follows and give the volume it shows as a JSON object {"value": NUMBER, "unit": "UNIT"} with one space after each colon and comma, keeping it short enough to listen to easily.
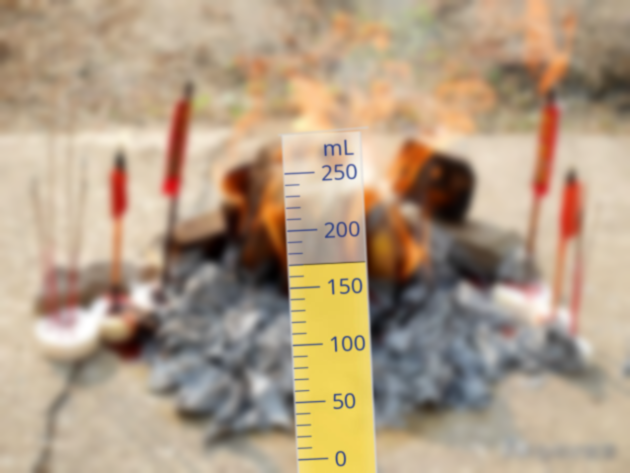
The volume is {"value": 170, "unit": "mL"}
